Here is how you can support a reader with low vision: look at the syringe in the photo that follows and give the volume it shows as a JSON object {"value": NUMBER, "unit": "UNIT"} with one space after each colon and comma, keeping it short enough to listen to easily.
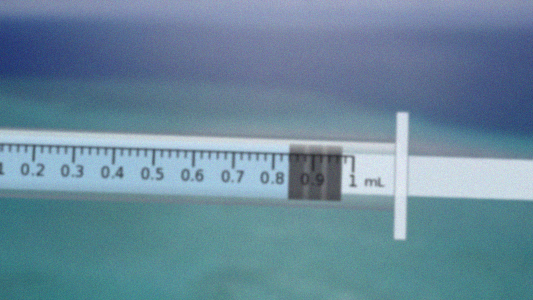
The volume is {"value": 0.84, "unit": "mL"}
